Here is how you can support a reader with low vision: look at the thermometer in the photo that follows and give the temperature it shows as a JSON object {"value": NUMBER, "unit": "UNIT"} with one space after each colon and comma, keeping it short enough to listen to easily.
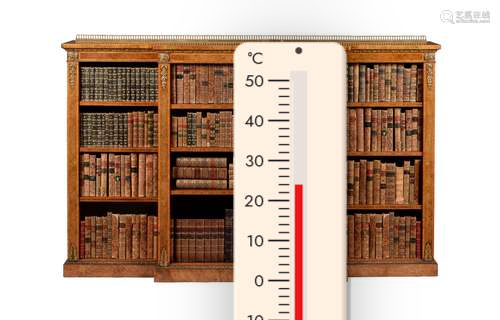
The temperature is {"value": 24, "unit": "°C"}
